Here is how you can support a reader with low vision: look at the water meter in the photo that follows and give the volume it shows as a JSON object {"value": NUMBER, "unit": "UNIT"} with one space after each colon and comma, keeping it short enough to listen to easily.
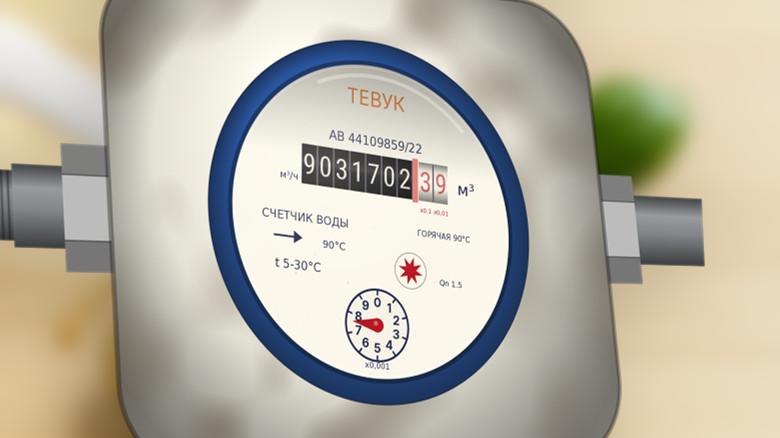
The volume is {"value": 9031702.397, "unit": "m³"}
